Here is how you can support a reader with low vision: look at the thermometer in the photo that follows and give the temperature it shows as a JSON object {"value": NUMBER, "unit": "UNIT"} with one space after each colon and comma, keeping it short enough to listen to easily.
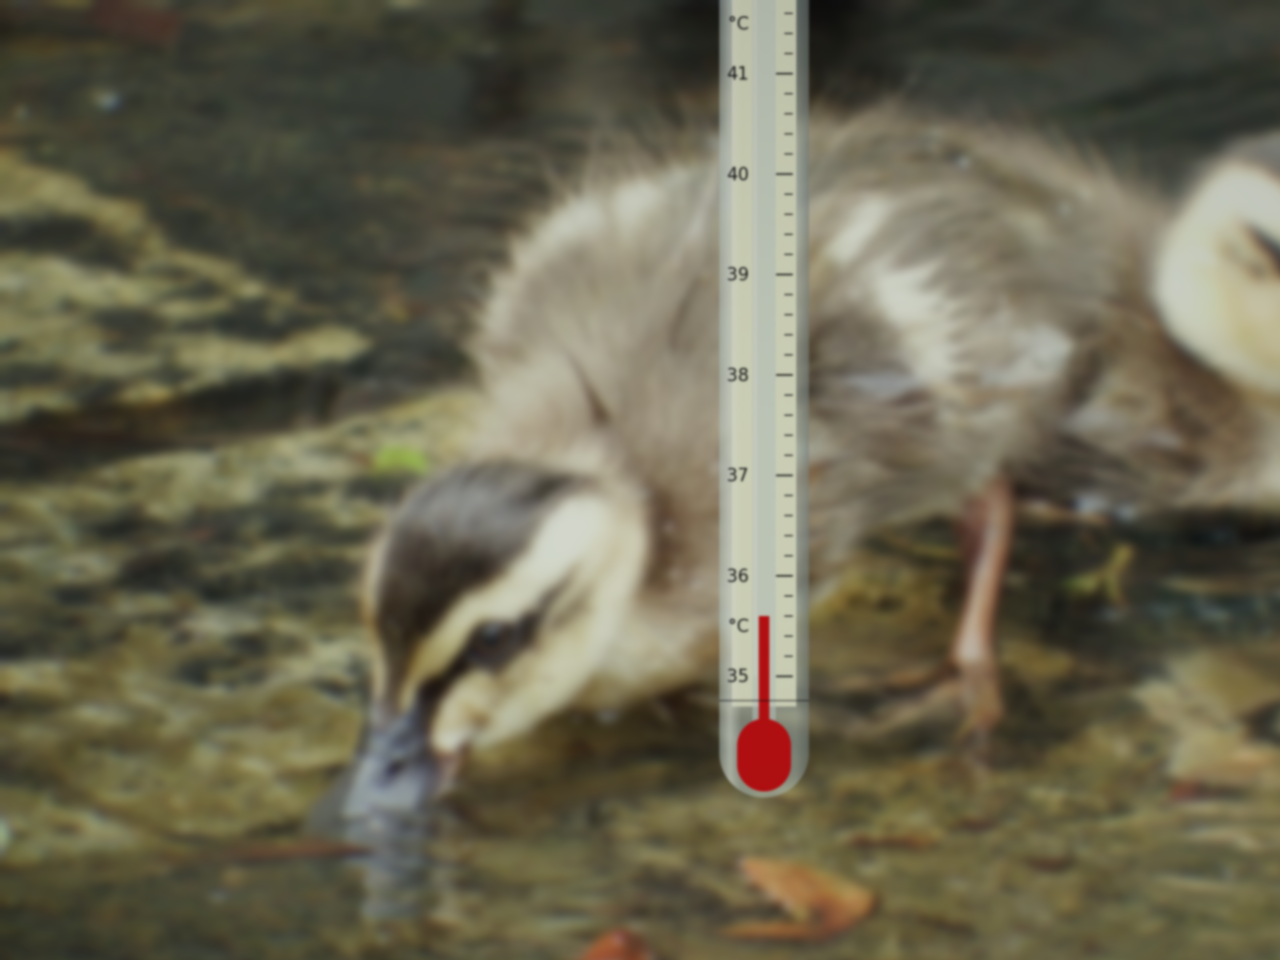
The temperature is {"value": 35.6, "unit": "°C"}
